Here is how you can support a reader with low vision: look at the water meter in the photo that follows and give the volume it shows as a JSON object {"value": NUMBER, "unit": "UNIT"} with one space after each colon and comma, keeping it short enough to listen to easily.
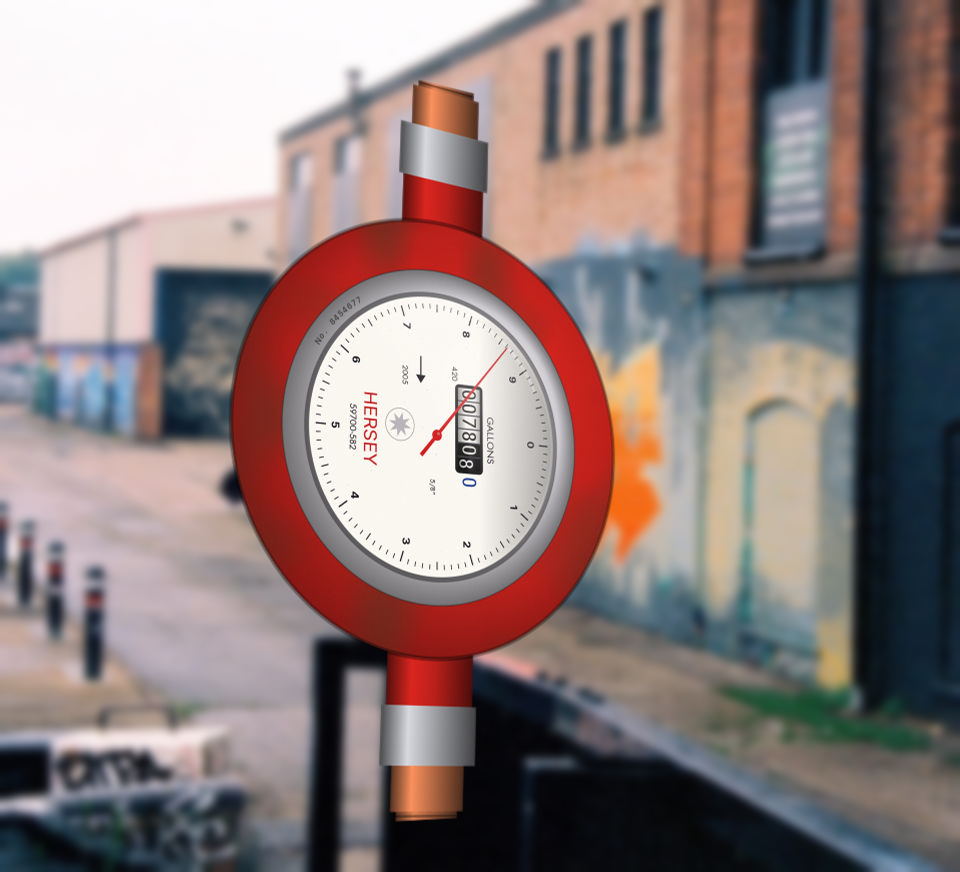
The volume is {"value": 78078.6, "unit": "gal"}
